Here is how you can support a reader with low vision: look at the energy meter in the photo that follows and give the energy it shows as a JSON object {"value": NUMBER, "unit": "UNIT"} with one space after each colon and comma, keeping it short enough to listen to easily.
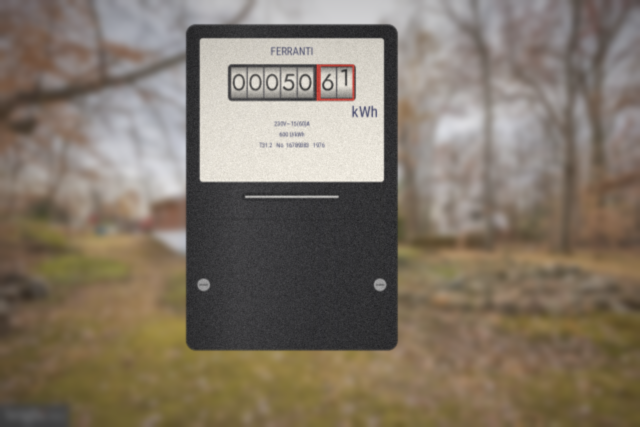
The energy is {"value": 50.61, "unit": "kWh"}
